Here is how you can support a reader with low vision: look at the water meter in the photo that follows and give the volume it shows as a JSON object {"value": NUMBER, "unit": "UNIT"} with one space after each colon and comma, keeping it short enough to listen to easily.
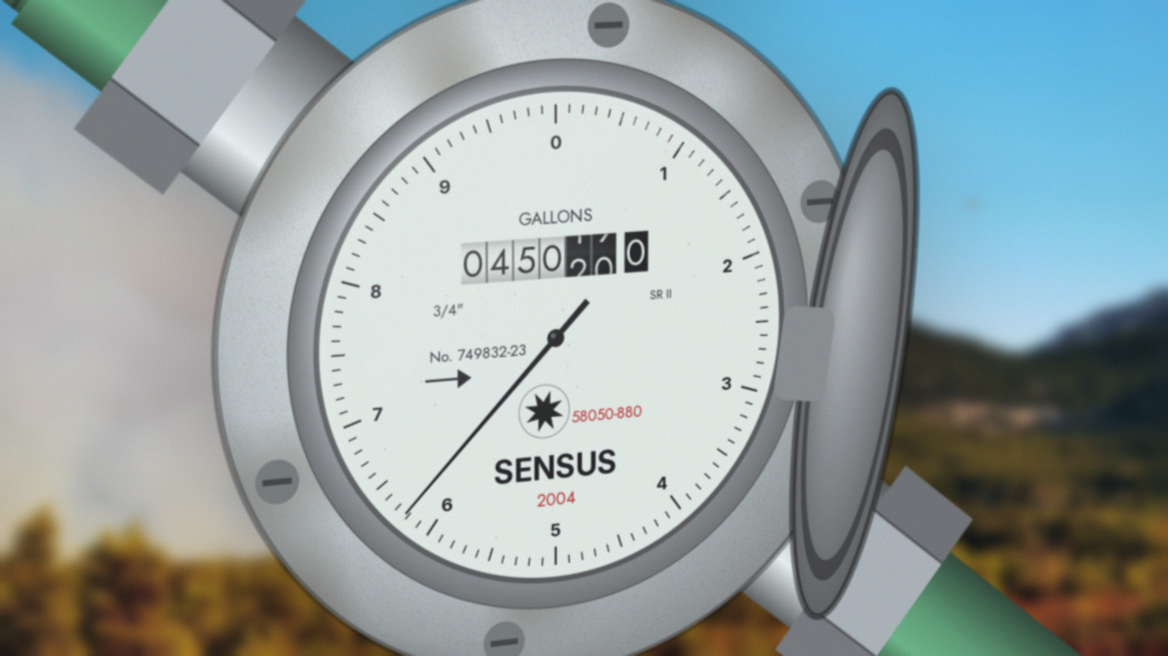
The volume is {"value": 450196.2, "unit": "gal"}
